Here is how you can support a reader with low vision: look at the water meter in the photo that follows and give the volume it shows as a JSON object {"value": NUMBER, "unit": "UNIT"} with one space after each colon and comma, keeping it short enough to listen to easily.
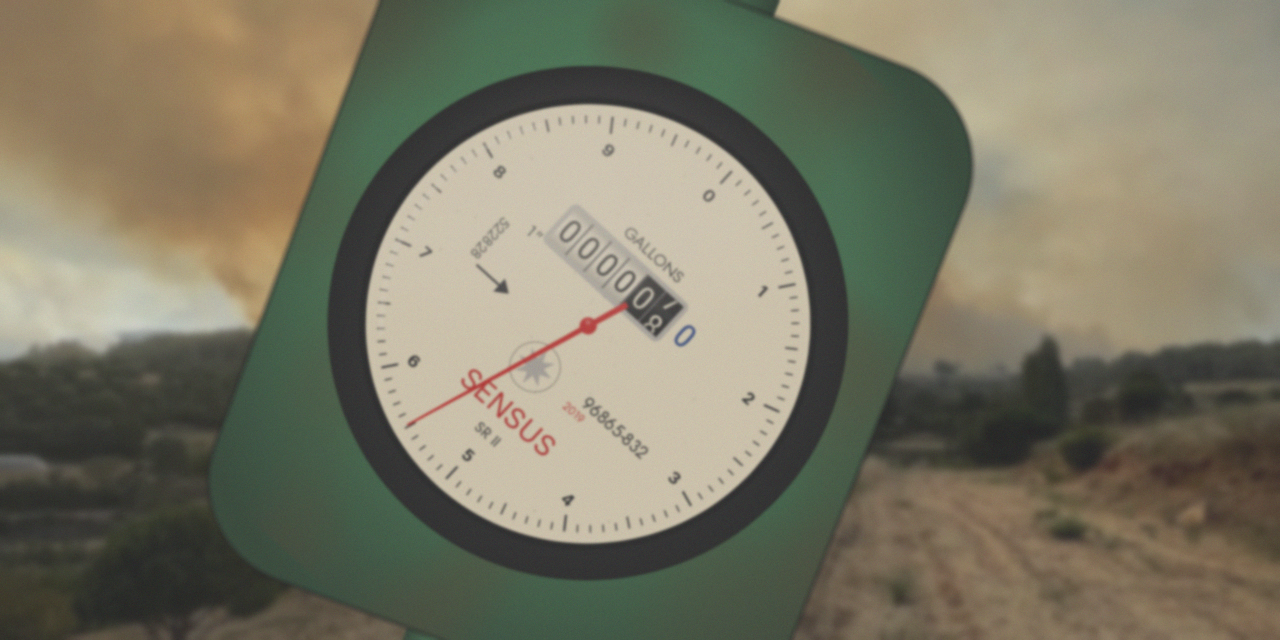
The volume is {"value": 75.5, "unit": "gal"}
